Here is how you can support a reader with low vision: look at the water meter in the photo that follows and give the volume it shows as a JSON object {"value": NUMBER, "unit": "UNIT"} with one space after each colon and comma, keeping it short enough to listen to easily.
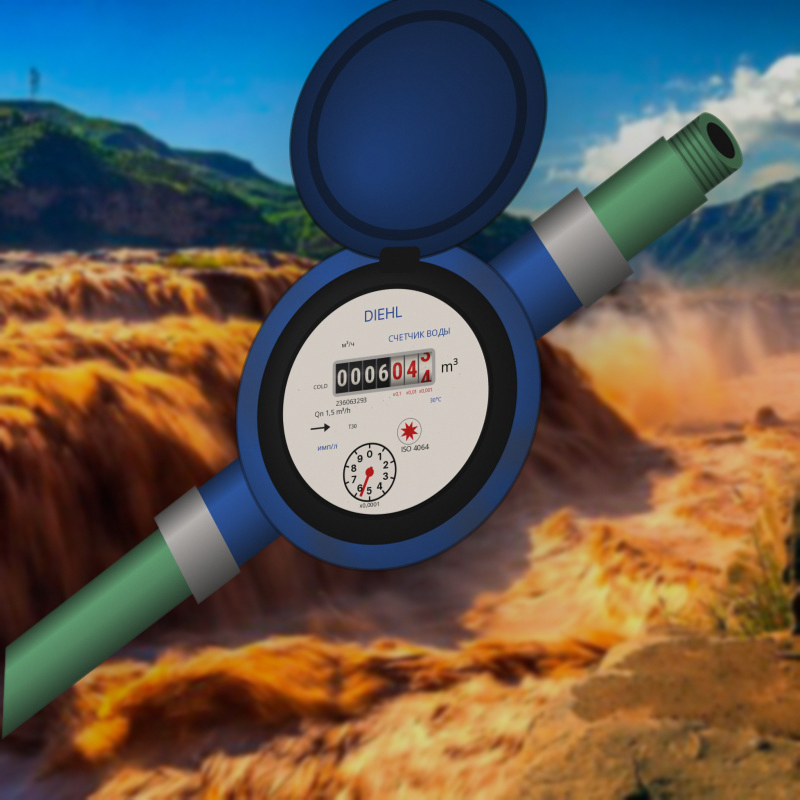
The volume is {"value": 6.0435, "unit": "m³"}
